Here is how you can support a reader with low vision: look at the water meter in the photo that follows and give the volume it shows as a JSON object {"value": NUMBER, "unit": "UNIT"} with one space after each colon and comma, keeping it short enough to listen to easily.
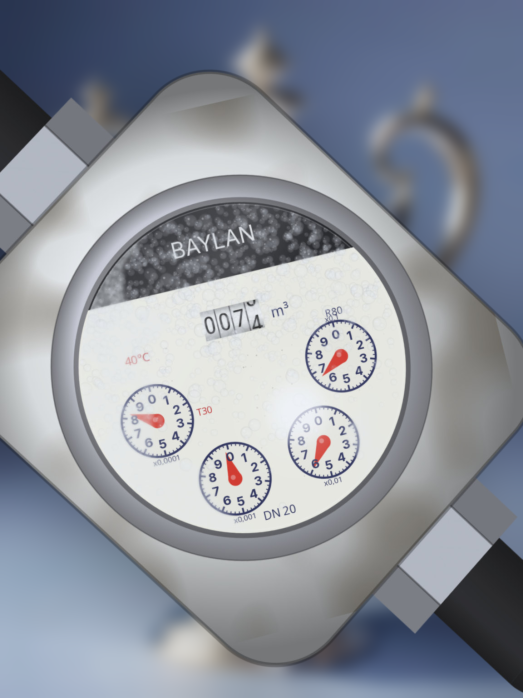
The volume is {"value": 73.6598, "unit": "m³"}
